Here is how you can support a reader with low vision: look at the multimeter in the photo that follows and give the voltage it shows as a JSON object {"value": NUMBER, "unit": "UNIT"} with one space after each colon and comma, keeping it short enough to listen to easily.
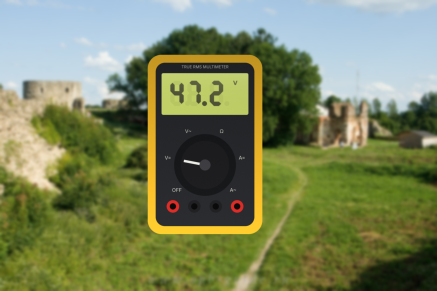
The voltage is {"value": 47.2, "unit": "V"}
